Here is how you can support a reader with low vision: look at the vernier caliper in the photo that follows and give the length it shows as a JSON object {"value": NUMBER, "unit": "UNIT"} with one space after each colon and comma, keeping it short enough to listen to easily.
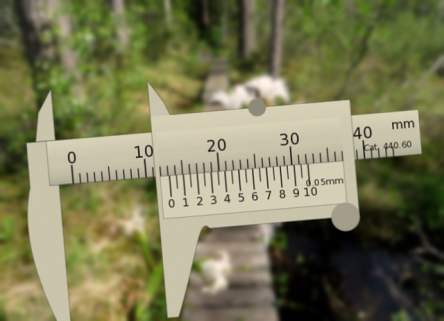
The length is {"value": 13.2, "unit": "mm"}
